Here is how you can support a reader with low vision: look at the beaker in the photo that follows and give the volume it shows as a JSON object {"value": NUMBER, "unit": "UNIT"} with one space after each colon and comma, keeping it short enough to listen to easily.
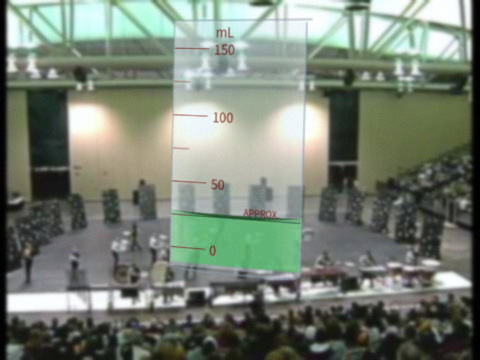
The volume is {"value": 25, "unit": "mL"}
